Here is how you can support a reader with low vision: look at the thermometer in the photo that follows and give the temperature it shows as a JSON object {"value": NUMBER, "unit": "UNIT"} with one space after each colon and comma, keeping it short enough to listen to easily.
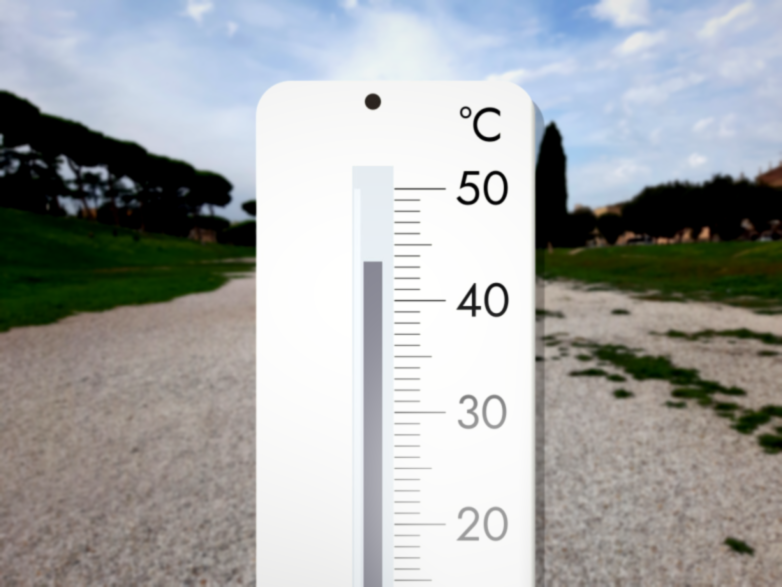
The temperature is {"value": 43.5, "unit": "°C"}
